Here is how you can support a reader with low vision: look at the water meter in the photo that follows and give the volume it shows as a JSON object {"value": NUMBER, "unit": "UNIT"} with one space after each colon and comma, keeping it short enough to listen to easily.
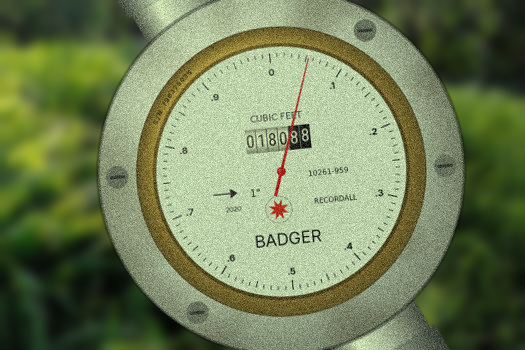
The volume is {"value": 18088.05, "unit": "ft³"}
